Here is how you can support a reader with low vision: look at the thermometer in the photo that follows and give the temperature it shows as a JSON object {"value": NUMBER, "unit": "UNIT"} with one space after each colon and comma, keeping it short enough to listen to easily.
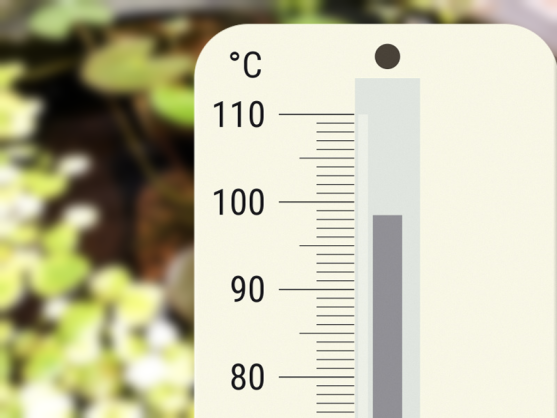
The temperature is {"value": 98.5, "unit": "°C"}
